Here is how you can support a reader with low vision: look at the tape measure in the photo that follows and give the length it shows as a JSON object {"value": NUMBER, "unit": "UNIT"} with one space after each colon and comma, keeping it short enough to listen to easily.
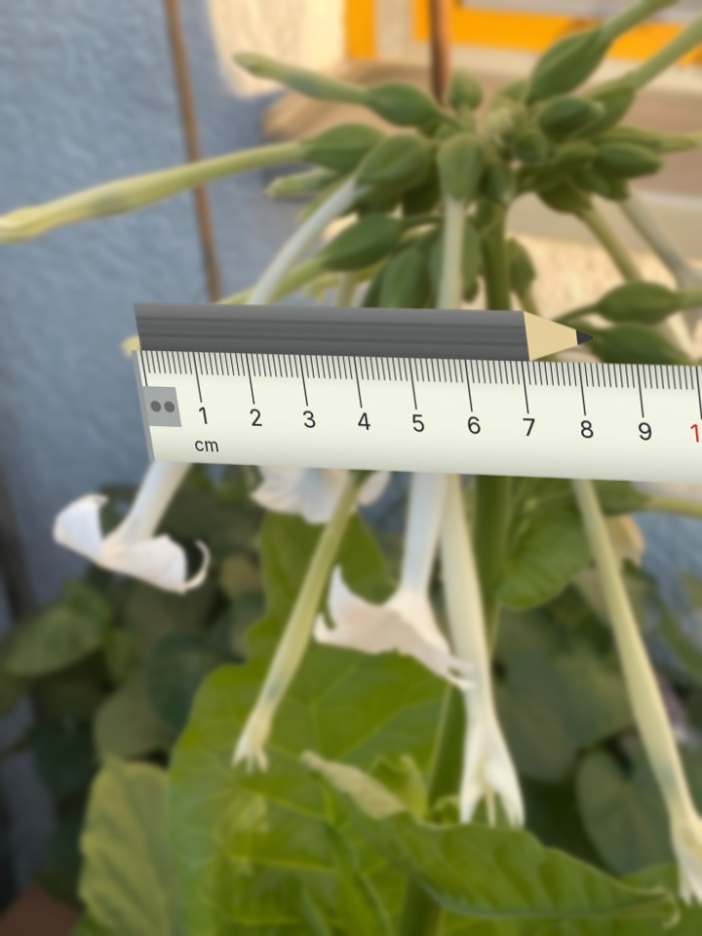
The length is {"value": 8.3, "unit": "cm"}
